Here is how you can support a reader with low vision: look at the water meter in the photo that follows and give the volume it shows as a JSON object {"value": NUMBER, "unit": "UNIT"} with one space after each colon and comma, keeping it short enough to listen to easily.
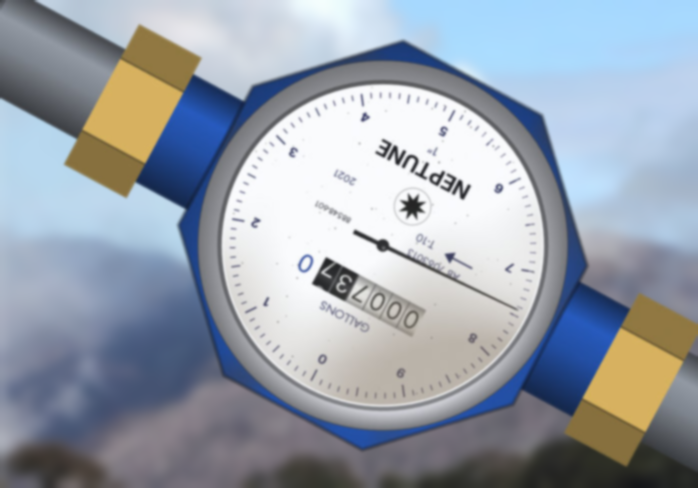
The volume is {"value": 7367.4, "unit": "gal"}
